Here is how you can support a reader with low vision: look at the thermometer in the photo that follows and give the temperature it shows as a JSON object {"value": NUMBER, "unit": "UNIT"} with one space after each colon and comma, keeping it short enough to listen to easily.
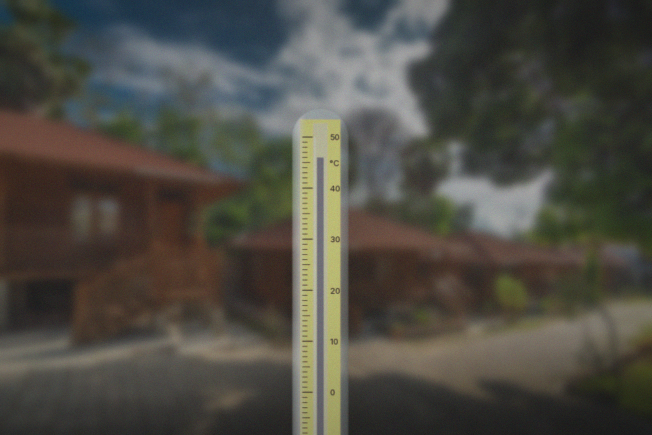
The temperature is {"value": 46, "unit": "°C"}
